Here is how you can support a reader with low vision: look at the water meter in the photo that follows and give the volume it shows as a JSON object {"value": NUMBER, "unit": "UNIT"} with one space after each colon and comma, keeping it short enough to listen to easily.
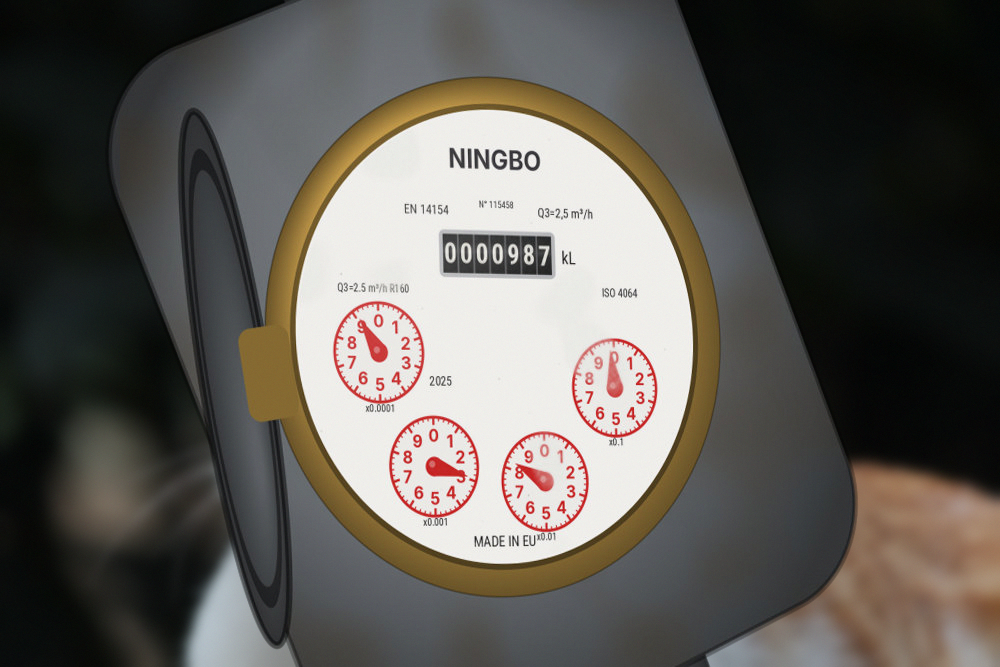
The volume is {"value": 986.9829, "unit": "kL"}
